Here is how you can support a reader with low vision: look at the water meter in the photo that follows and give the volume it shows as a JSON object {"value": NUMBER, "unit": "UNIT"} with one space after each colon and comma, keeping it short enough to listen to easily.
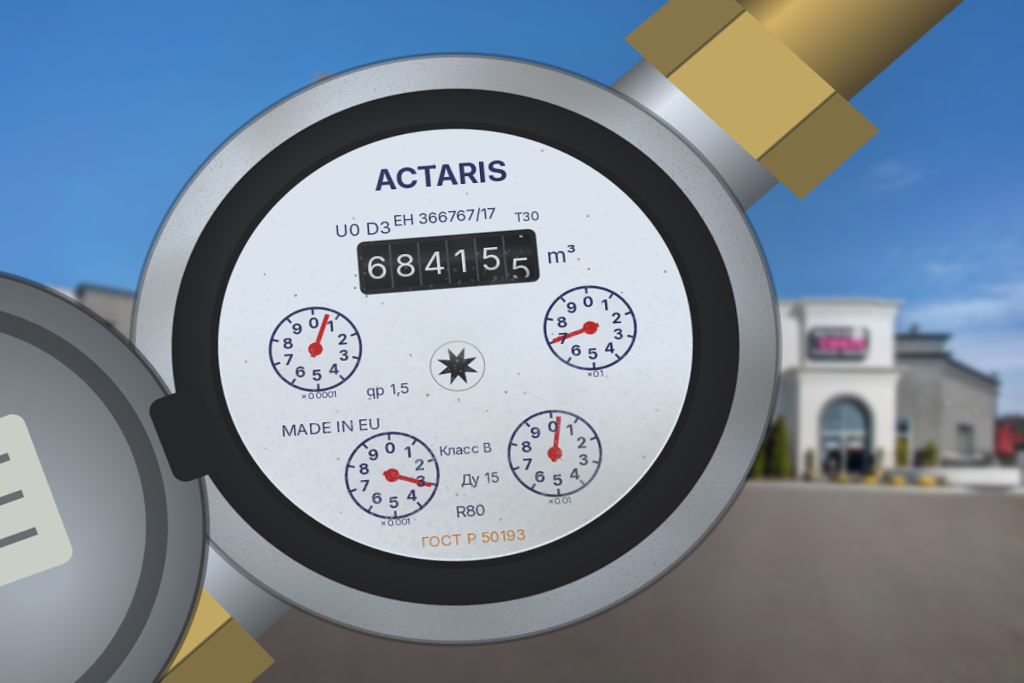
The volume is {"value": 684154.7030, "unit": "m³"}
